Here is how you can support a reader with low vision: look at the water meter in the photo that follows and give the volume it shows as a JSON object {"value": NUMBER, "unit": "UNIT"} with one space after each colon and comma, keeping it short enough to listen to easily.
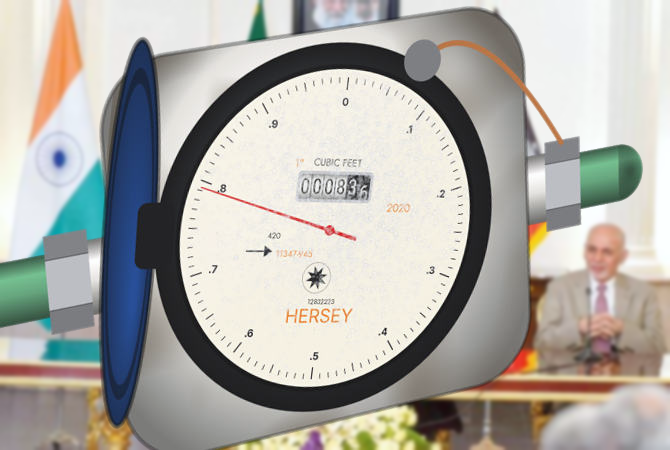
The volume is {"value": 835.79, "unit": "ft³"}
